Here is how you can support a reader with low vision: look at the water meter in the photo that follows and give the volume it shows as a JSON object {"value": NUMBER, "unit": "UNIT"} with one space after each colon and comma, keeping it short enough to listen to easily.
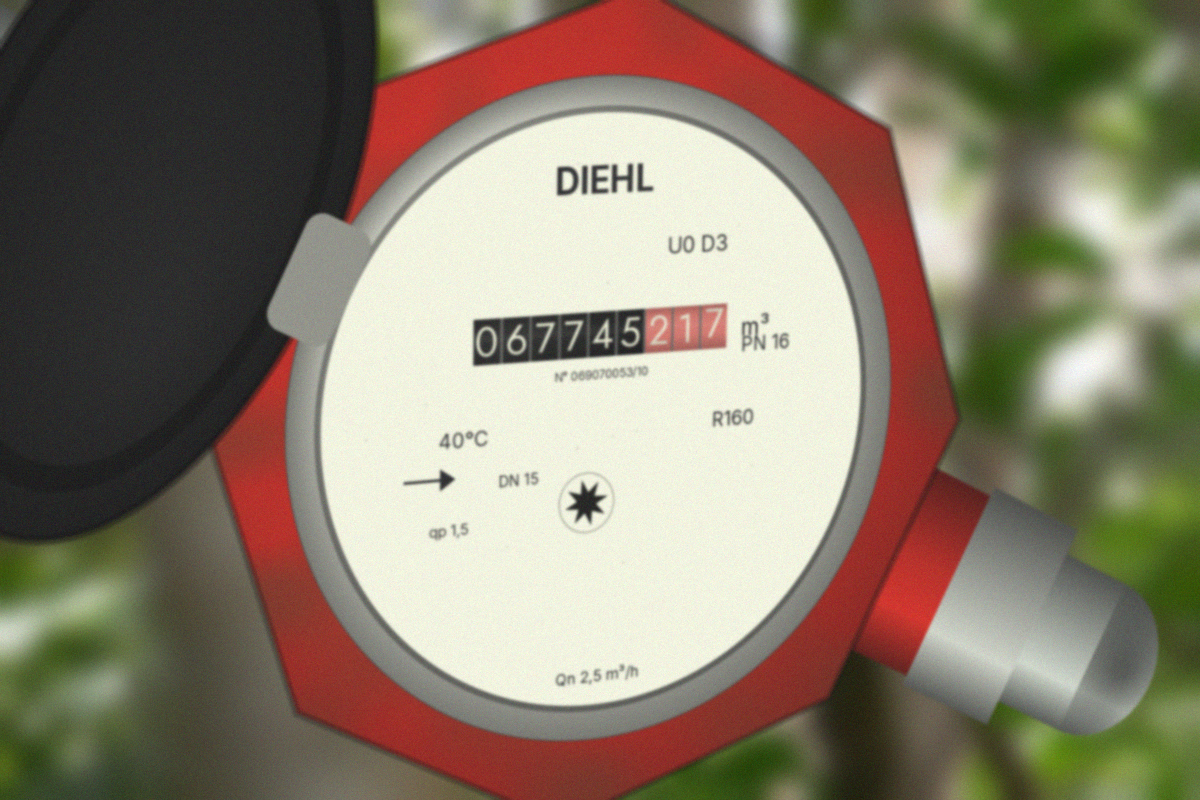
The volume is {"value": 67745.217, "unit": "m³"}
